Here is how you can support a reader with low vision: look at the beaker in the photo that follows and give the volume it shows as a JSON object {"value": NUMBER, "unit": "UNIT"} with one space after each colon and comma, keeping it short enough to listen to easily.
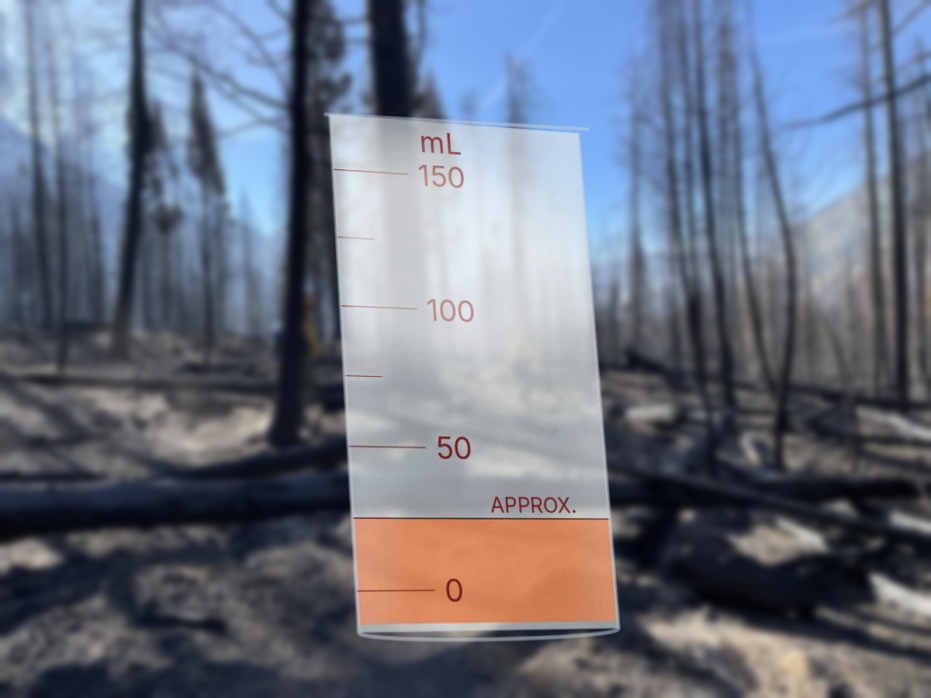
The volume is {"value": 25, "unit": "mL"}
